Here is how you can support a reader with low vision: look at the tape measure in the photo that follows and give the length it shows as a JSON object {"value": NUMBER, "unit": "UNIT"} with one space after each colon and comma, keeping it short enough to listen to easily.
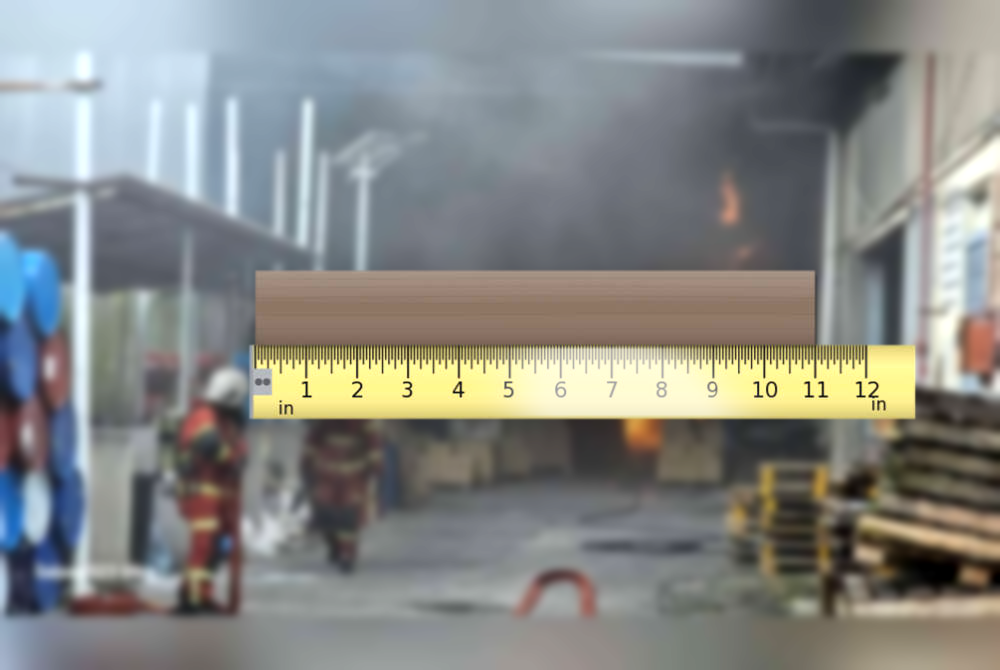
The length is {"value": 11, "unit": "in"}
